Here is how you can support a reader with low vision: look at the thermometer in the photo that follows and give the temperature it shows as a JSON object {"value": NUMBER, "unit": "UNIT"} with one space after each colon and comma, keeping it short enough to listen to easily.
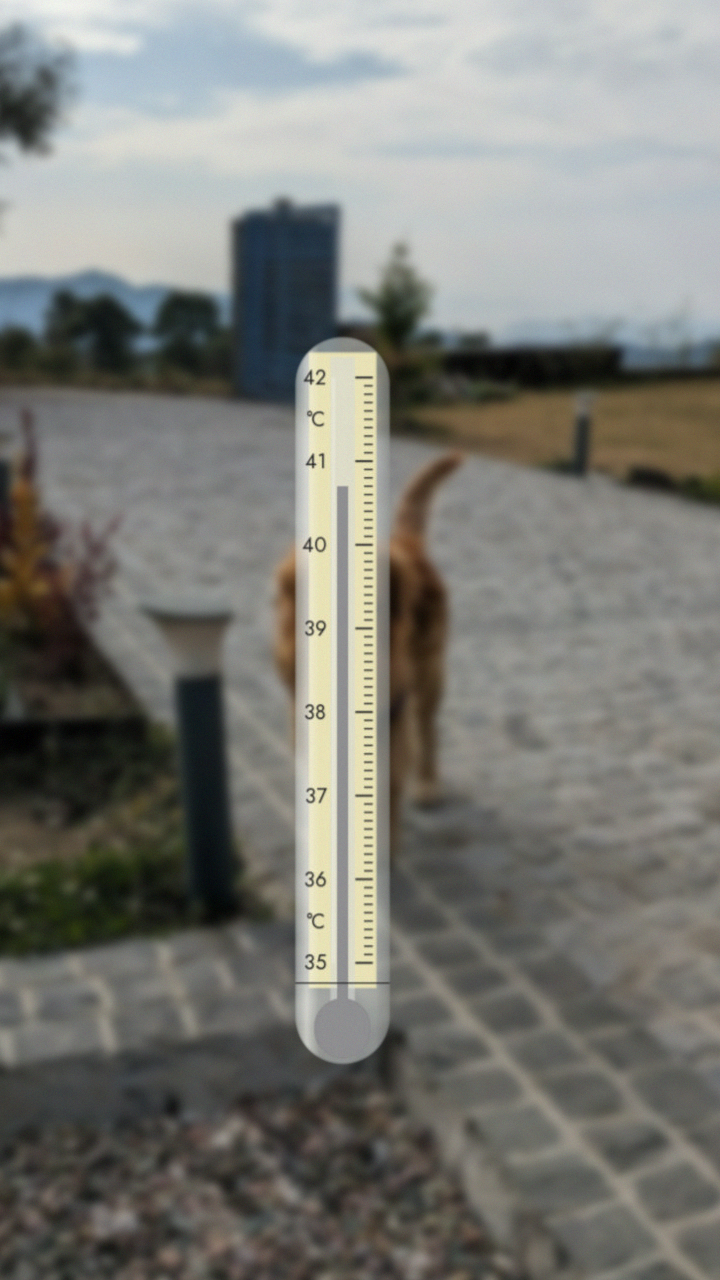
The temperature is {"value": 40.7, "unit": "°C"}
